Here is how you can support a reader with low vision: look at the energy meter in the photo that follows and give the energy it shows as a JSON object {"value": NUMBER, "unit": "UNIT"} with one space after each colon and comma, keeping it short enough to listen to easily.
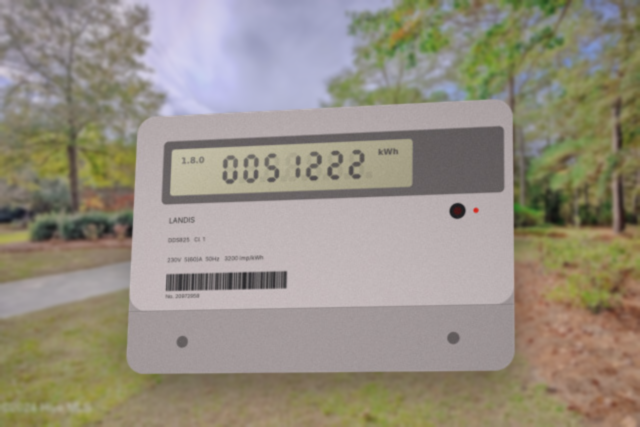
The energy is {"value": 51222, "unit": "kWh"}
